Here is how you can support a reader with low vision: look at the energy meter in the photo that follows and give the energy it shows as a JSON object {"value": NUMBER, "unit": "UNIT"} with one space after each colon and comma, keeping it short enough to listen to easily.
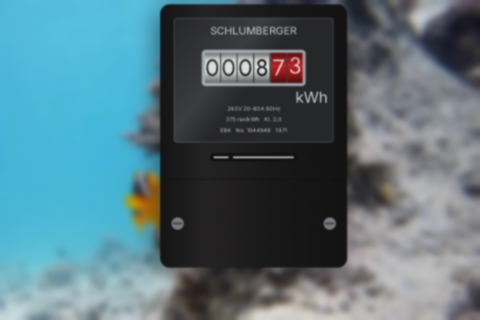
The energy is {"value": 8.73, "unit": "kWh"}
